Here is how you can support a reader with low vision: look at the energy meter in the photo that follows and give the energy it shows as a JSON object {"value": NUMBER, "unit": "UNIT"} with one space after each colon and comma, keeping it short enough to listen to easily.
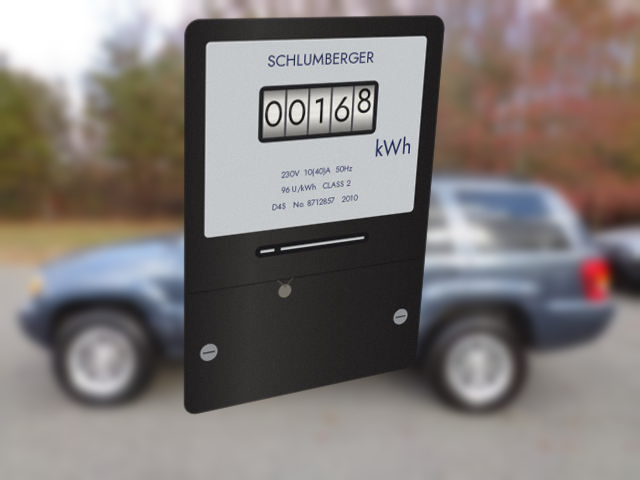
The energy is {"value": 168, "unit": "kWh"}
